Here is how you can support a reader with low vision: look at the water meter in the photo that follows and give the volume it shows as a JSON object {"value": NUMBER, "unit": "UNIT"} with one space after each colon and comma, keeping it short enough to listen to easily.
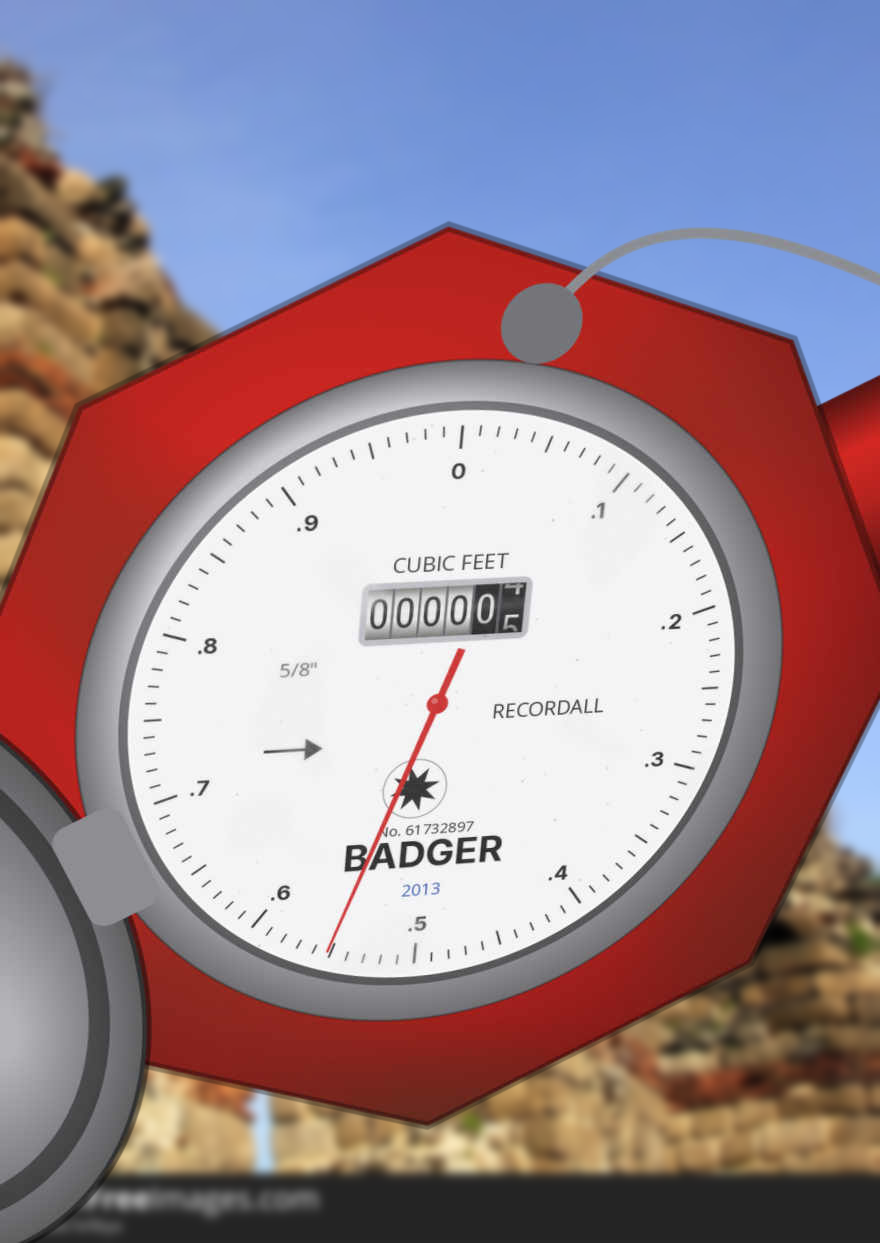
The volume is {"value": 4.55, "unit": "ft³"}
